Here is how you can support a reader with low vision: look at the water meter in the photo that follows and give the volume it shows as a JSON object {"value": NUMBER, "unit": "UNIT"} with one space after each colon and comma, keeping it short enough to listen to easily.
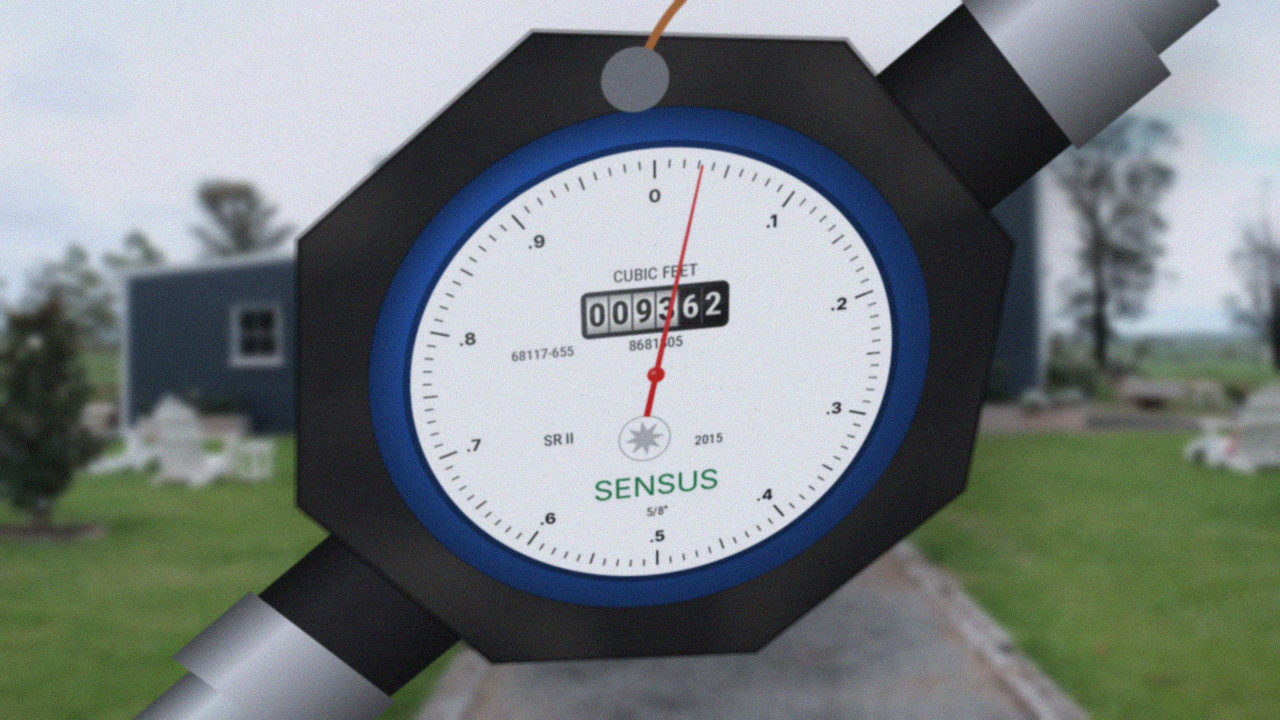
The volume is {"value": 9362.03, "unit": "ft³"}
